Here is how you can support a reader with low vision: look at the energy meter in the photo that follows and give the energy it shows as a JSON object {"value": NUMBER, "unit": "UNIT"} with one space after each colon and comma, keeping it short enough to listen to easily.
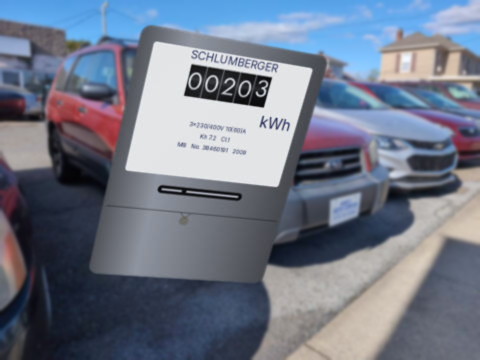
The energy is {"value": 203, "unit": "kWh"}
